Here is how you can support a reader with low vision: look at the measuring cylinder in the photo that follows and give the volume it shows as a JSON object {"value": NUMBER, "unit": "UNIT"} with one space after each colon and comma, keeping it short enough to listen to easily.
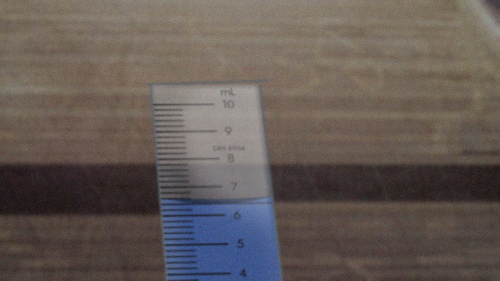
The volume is {"value": 6.4, "unit": "mL"}
